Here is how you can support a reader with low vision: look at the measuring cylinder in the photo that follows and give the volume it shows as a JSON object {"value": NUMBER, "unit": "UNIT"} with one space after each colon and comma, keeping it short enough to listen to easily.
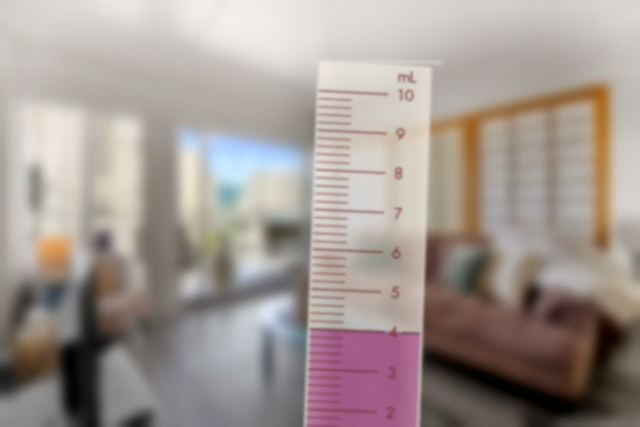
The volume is {"value": 4, "unit": "mL"}
